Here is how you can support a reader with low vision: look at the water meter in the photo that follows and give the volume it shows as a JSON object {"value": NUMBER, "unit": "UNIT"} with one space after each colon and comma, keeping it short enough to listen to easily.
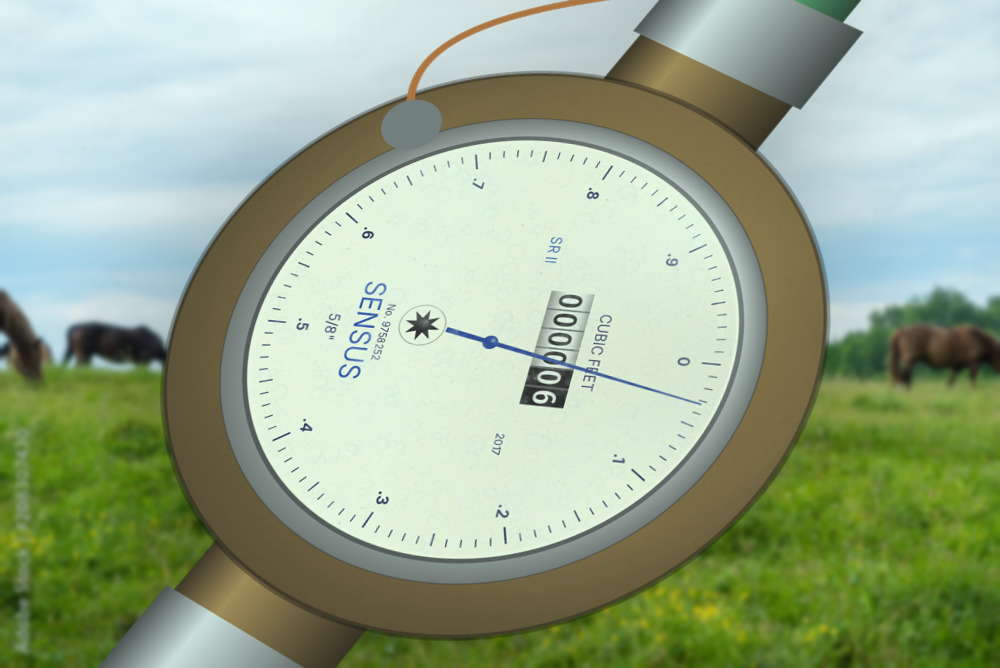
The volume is {"value": 6.03, "unit": "ft³"}
